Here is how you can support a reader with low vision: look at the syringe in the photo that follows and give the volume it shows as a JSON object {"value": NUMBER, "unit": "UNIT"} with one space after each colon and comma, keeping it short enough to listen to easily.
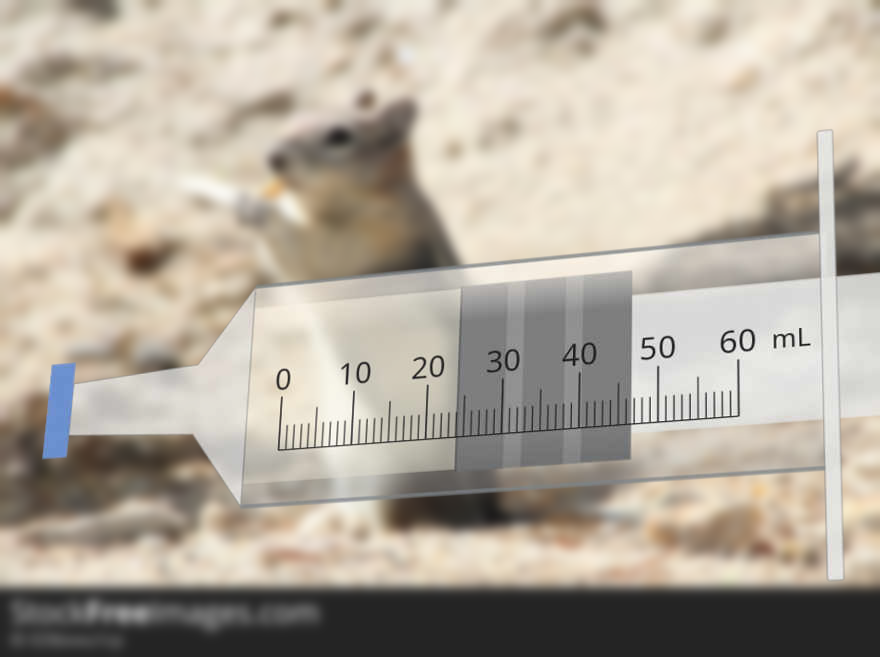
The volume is {"value": 24, "unit": "mL"}
